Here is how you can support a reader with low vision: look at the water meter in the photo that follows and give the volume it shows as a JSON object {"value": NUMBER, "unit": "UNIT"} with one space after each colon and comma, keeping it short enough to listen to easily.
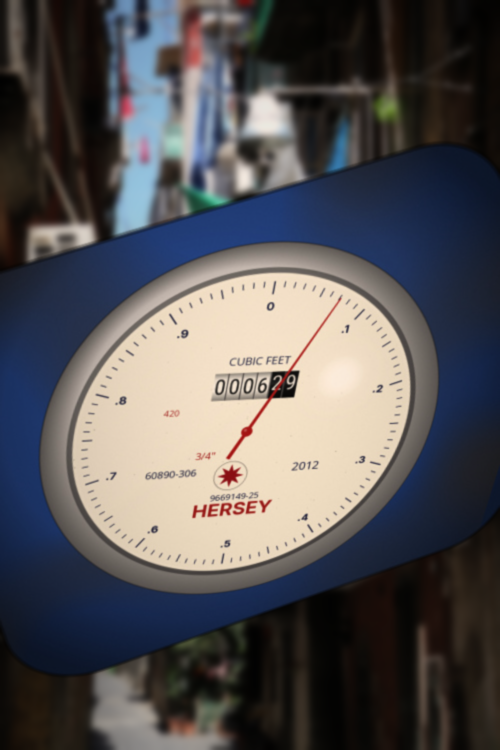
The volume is {"value": 629.07, "unit": "ft³"}
